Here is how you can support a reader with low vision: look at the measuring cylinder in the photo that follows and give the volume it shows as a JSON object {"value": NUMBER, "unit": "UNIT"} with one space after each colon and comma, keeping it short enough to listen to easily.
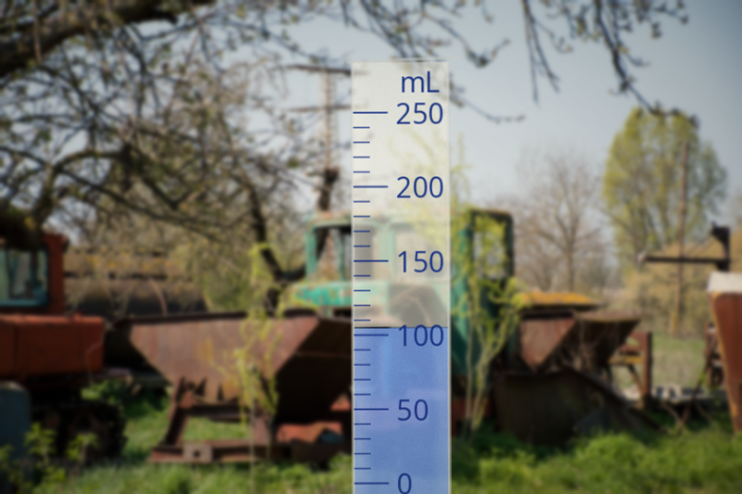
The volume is {"value": 105, "unit": "mL"}
